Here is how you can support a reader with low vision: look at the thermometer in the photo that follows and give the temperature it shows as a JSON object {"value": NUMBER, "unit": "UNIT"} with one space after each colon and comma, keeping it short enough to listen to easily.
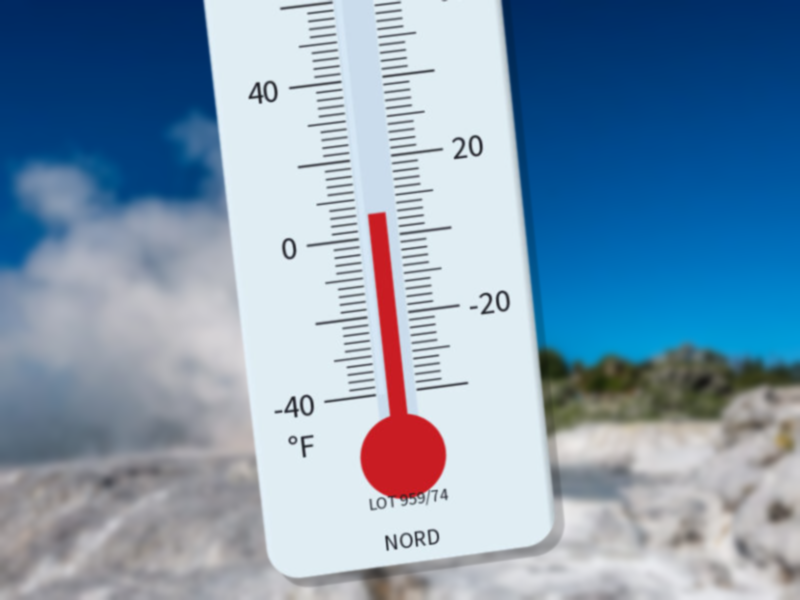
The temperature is {"value": 6, "unit": "°F"}
